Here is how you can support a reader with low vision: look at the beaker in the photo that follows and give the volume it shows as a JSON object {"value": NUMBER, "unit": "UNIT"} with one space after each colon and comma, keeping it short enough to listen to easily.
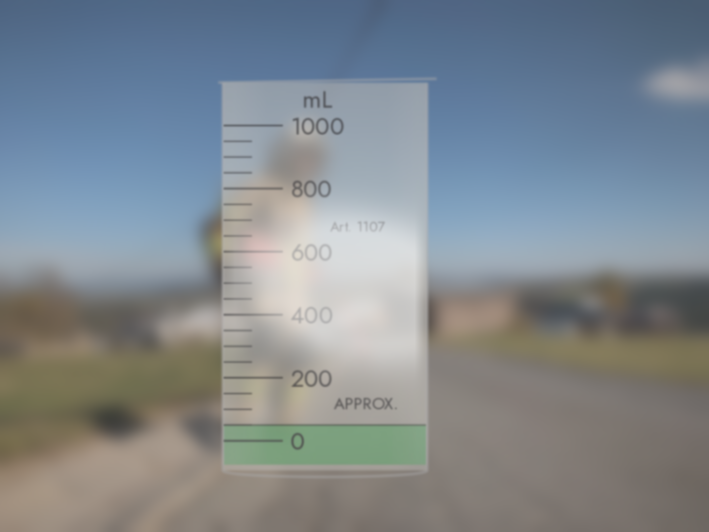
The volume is {"value": 50, "unit": "mL"}
